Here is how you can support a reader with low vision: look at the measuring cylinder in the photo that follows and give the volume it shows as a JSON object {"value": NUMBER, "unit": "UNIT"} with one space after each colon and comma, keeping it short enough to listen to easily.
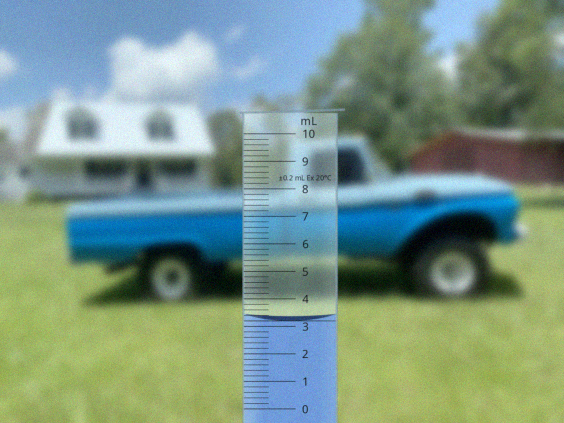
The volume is {"value": 3.2, "unit": "mL"}
